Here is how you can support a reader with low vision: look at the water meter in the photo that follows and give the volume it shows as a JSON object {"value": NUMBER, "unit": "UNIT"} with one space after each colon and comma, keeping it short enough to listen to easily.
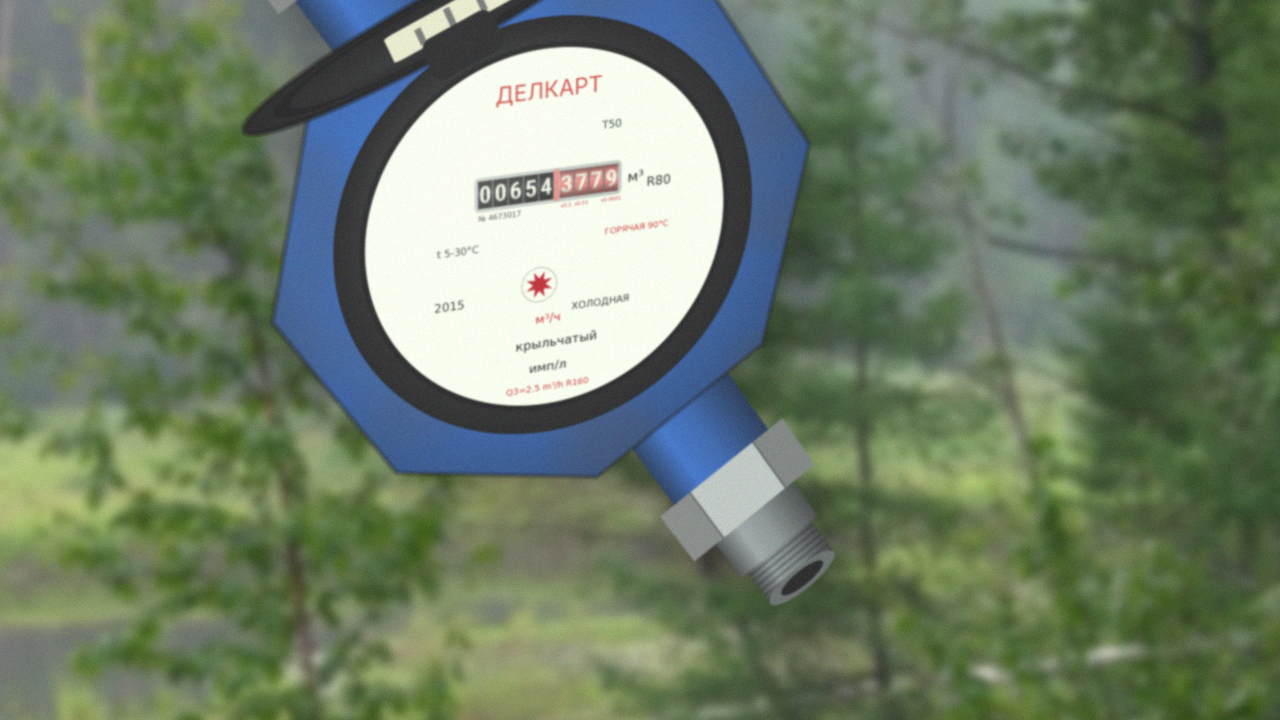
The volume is {"value": 654.3779, "unit": "m³"}
